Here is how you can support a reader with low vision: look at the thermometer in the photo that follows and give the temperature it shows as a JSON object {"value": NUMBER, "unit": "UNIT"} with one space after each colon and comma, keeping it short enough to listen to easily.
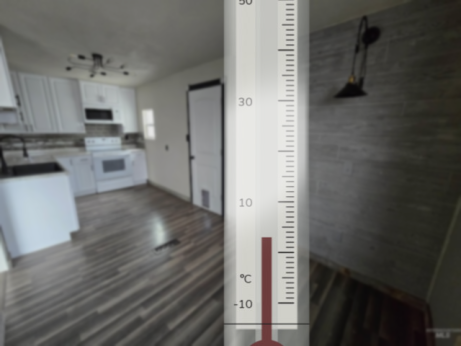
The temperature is {"value": 3, "unit": "°C"}
